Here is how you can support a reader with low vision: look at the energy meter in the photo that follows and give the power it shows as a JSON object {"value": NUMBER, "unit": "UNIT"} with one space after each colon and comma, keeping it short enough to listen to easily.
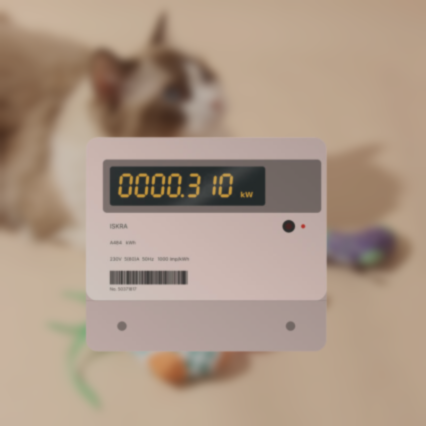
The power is {"value": 0.310, "unit": "kW"}
